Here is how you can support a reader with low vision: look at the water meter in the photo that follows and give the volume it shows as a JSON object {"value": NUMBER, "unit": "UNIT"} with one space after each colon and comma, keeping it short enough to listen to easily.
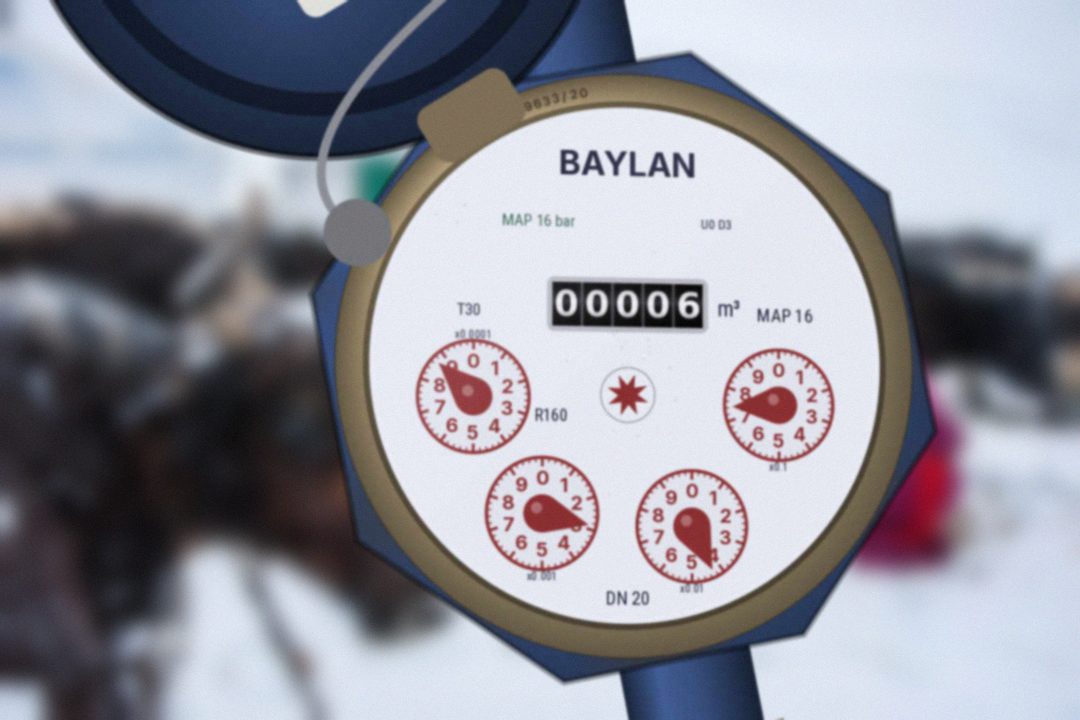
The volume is {"value": 6.7428, "unit": "m³"}
